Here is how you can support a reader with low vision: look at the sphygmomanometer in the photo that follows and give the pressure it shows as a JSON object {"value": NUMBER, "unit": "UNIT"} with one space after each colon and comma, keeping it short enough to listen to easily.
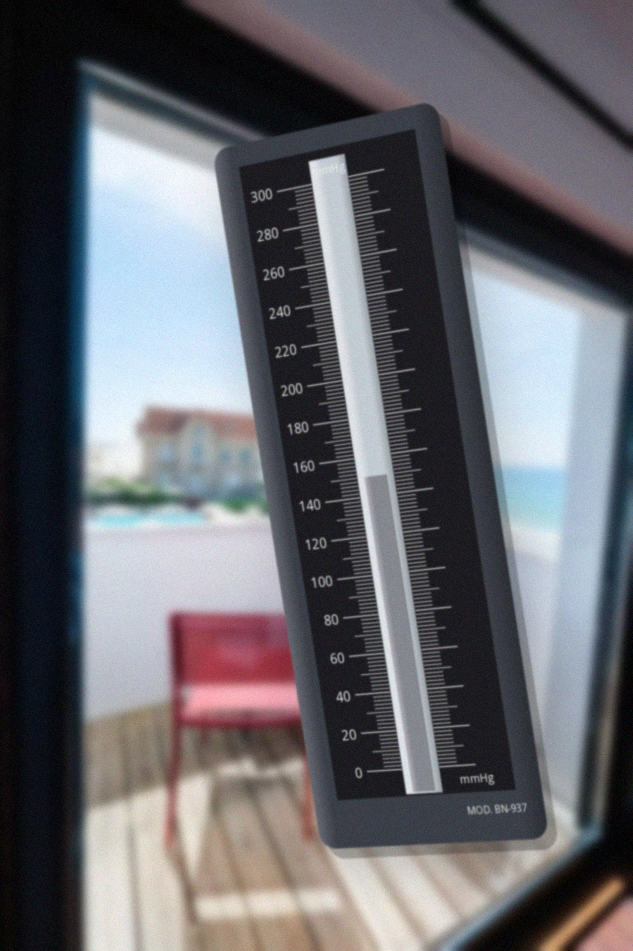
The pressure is {"value": 150, "unit": "mmHg"}
